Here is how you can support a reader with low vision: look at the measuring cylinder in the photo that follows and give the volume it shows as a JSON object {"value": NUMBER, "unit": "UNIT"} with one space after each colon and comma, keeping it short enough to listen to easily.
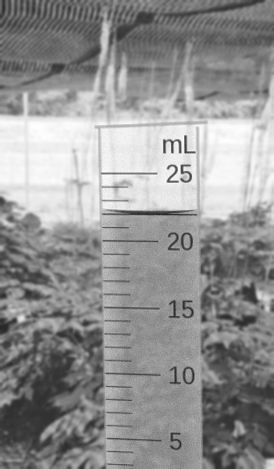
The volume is {"value": 22, "unit": "mL"}
